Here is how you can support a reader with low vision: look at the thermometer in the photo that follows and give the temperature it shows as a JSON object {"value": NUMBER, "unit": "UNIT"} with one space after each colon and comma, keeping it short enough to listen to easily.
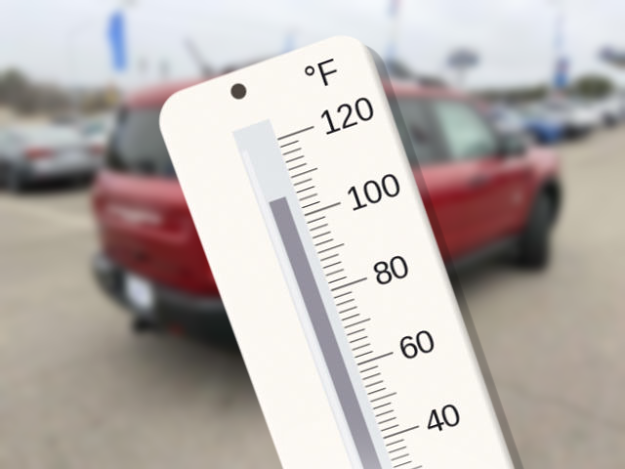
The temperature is {"value": 106, "unit": "°F"}
